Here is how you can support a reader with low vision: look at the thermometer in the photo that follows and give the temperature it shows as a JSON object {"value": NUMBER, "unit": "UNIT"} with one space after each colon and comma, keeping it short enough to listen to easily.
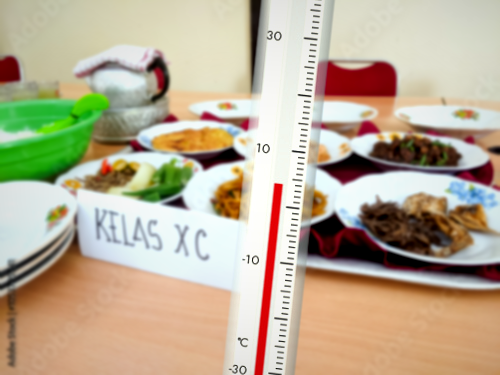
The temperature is {"value": 4, "unit": "°C"}
